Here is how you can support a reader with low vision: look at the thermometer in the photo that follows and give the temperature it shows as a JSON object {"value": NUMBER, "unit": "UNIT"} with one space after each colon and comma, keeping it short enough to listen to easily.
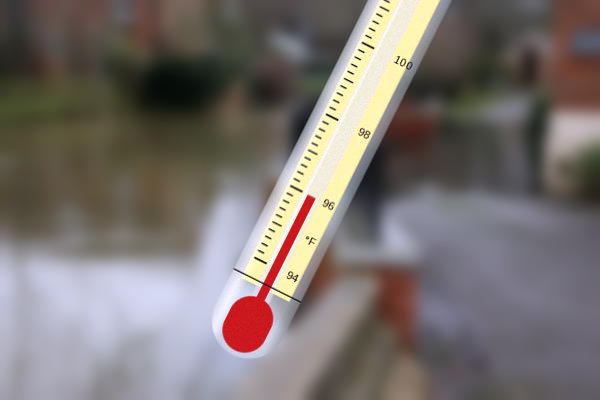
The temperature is {"value": 96, "unit": "°F"}
